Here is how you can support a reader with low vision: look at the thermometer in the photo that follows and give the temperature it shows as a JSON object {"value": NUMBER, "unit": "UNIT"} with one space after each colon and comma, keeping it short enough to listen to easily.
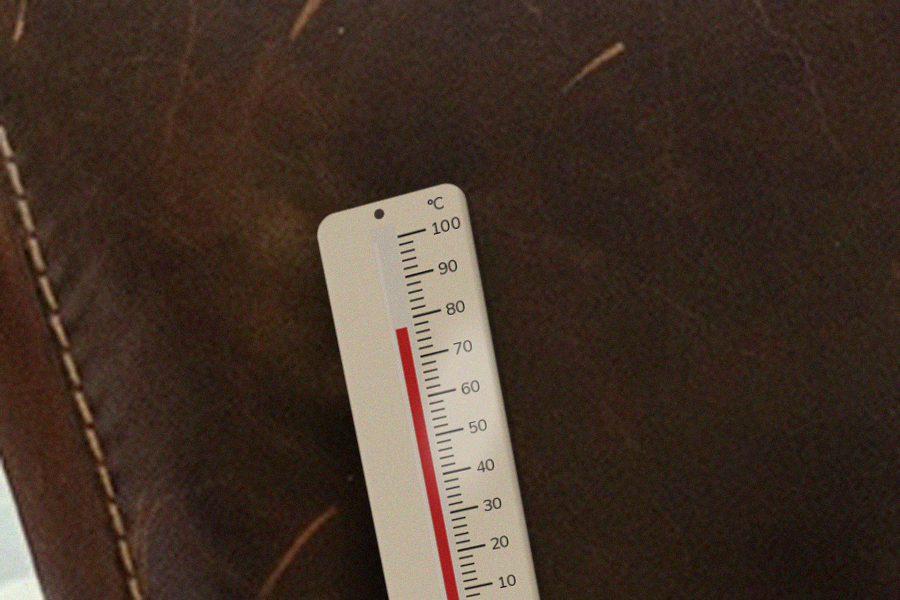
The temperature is {"value": 78, "unit": "°C"}
